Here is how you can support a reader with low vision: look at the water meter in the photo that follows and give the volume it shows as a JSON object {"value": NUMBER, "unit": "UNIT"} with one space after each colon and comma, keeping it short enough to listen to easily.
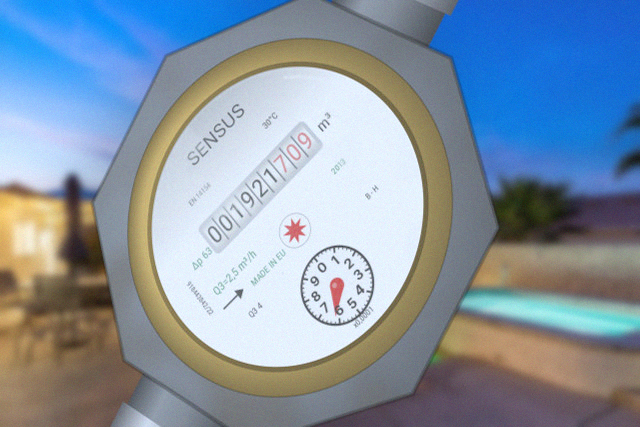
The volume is {"value": 1921.7096, "unit": "m³"}
